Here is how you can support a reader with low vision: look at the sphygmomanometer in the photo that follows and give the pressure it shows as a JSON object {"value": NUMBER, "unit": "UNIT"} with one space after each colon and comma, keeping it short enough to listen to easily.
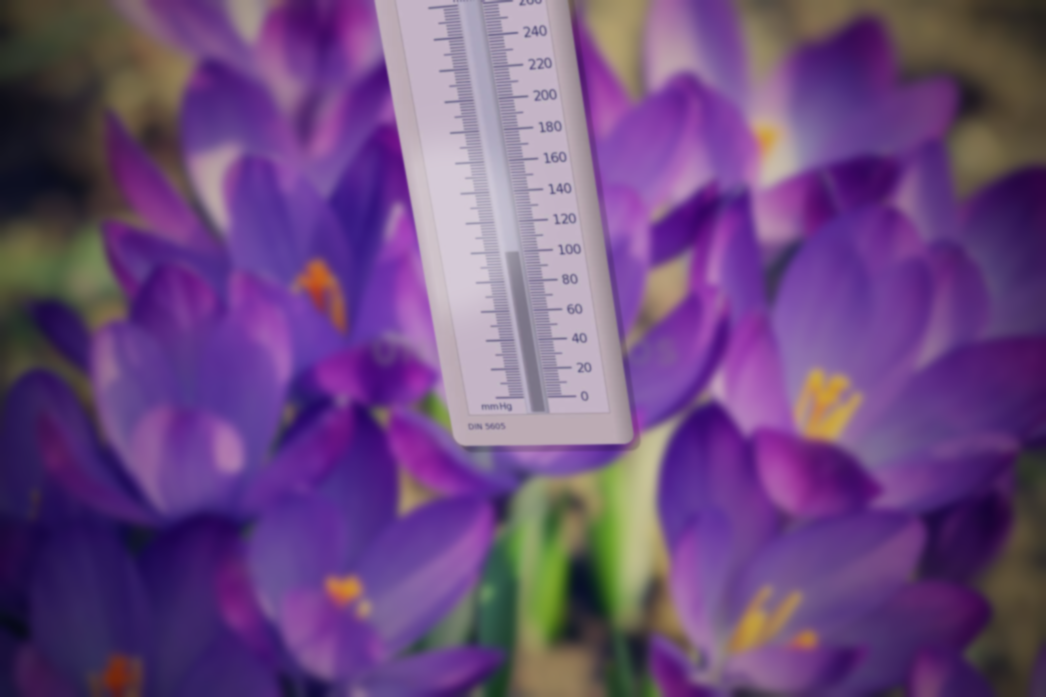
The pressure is {"value": 100, "unit": "mmHg"}
